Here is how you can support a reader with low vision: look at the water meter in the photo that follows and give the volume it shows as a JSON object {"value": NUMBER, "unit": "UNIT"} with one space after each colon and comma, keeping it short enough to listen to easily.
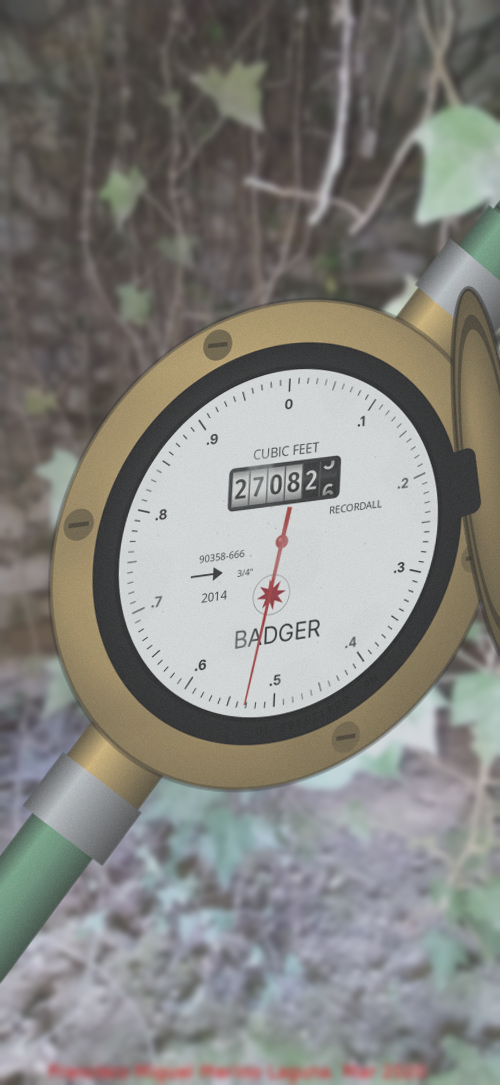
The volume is {"value": 270825.53, "unit": "ft³"}
